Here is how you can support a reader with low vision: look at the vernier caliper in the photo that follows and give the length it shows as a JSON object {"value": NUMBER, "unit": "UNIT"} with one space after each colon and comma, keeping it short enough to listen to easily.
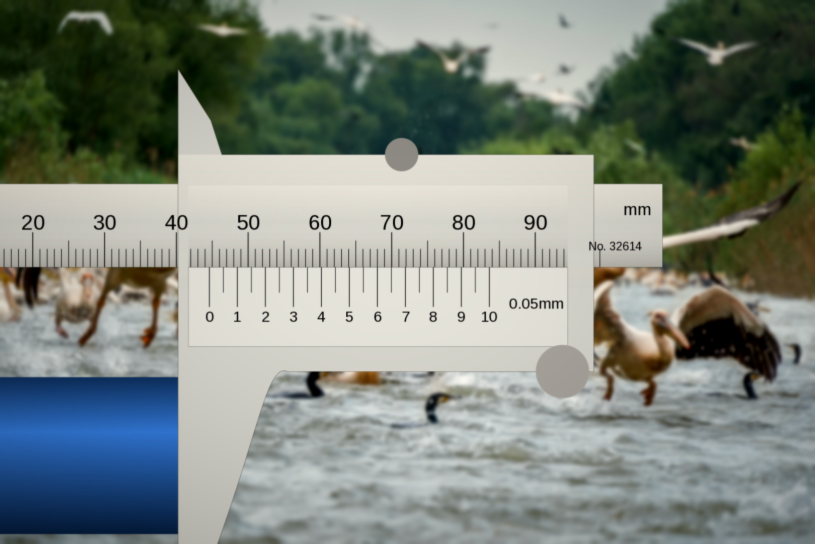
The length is {"value": 44.6, "unit": "mm"}
